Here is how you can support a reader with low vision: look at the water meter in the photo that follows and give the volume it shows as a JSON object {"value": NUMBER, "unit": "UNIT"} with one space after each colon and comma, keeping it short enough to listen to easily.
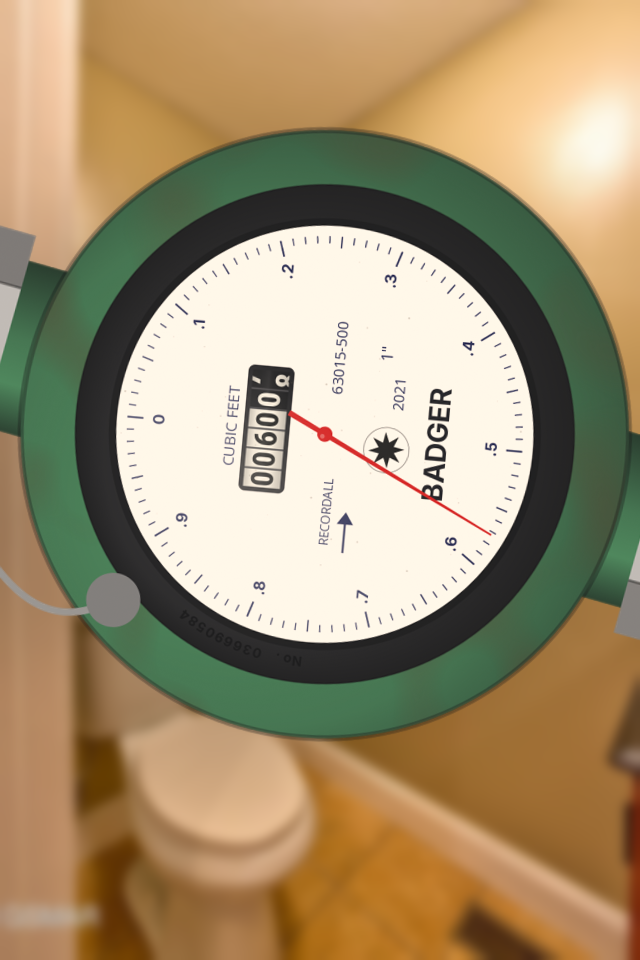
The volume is {"value": 6007.57, "unit": "ft³"}
